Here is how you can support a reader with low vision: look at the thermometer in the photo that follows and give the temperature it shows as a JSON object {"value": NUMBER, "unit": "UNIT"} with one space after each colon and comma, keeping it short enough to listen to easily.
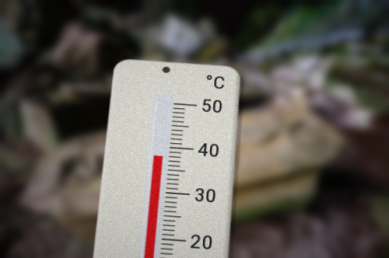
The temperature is {"value": 38, "unit": "°C"}
